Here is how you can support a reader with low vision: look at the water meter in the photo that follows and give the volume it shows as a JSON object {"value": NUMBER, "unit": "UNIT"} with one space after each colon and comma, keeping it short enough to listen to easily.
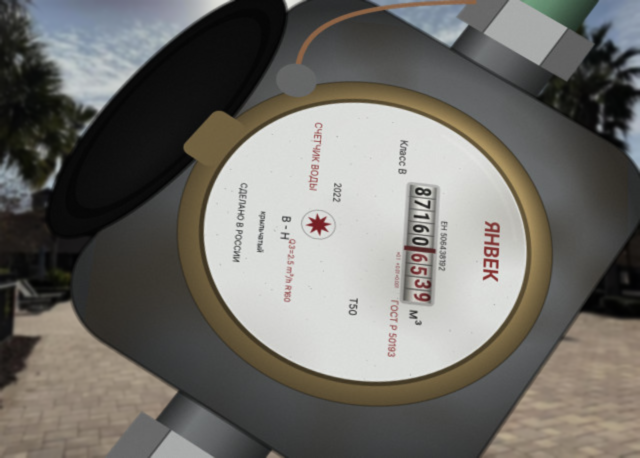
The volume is {"value": 87160.6539, "unit": "m³"}
